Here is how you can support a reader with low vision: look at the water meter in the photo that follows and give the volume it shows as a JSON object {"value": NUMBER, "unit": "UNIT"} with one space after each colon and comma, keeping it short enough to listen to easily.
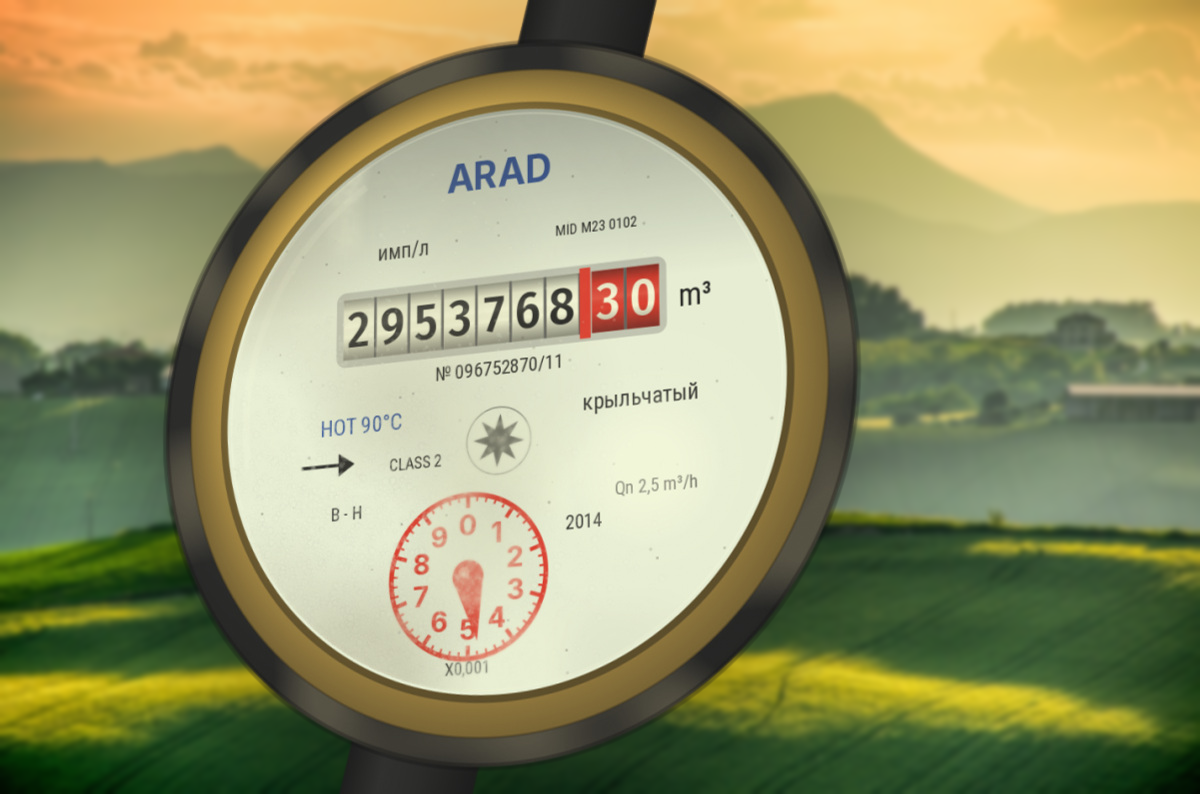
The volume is {"value": 2953768.304, "unit": "m³"}
